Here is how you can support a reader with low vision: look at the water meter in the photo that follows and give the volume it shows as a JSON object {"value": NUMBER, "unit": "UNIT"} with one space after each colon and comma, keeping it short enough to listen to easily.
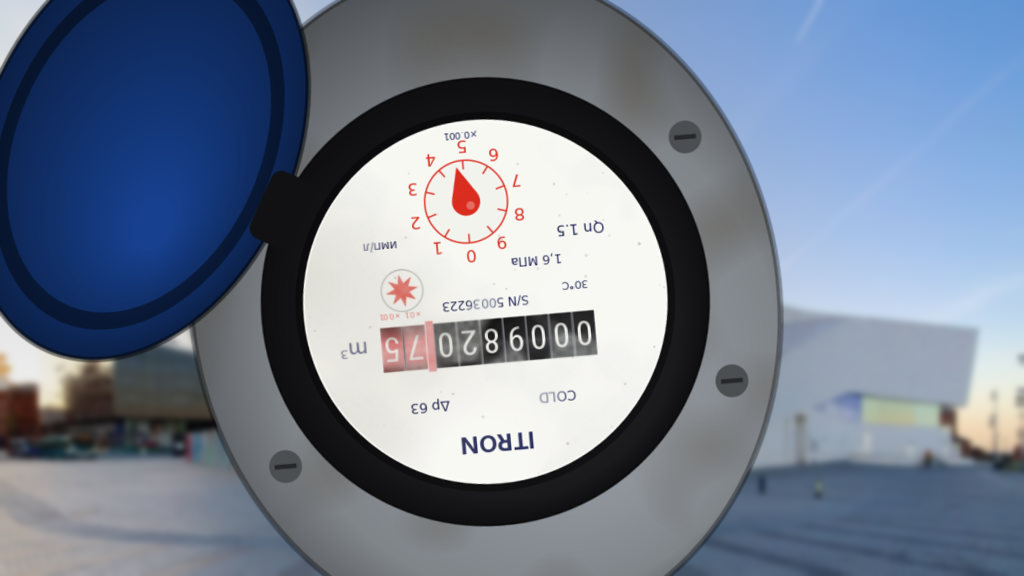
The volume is {"value": 9820.754, "unit": "m³"}
